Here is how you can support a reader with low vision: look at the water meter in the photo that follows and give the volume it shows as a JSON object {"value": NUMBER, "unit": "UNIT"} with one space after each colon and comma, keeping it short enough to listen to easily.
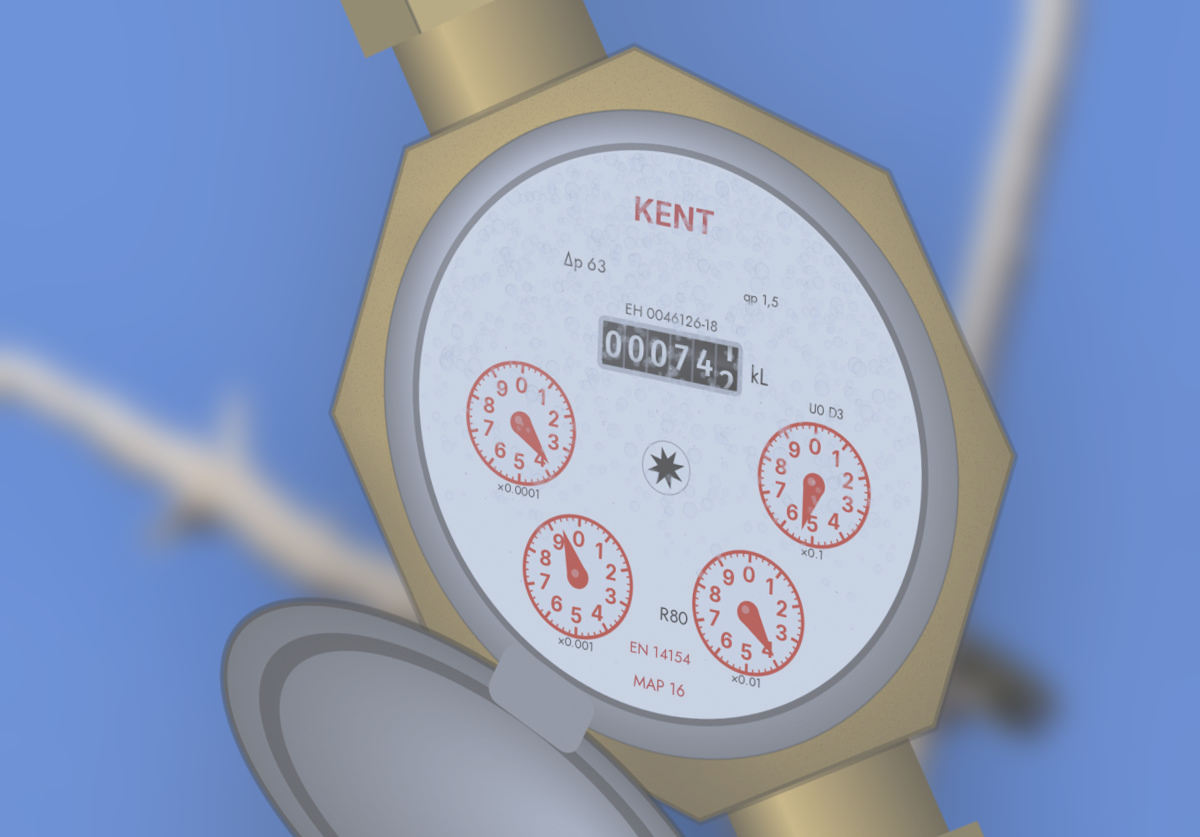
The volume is {"value": 741.5393, "unit": "kL"}
